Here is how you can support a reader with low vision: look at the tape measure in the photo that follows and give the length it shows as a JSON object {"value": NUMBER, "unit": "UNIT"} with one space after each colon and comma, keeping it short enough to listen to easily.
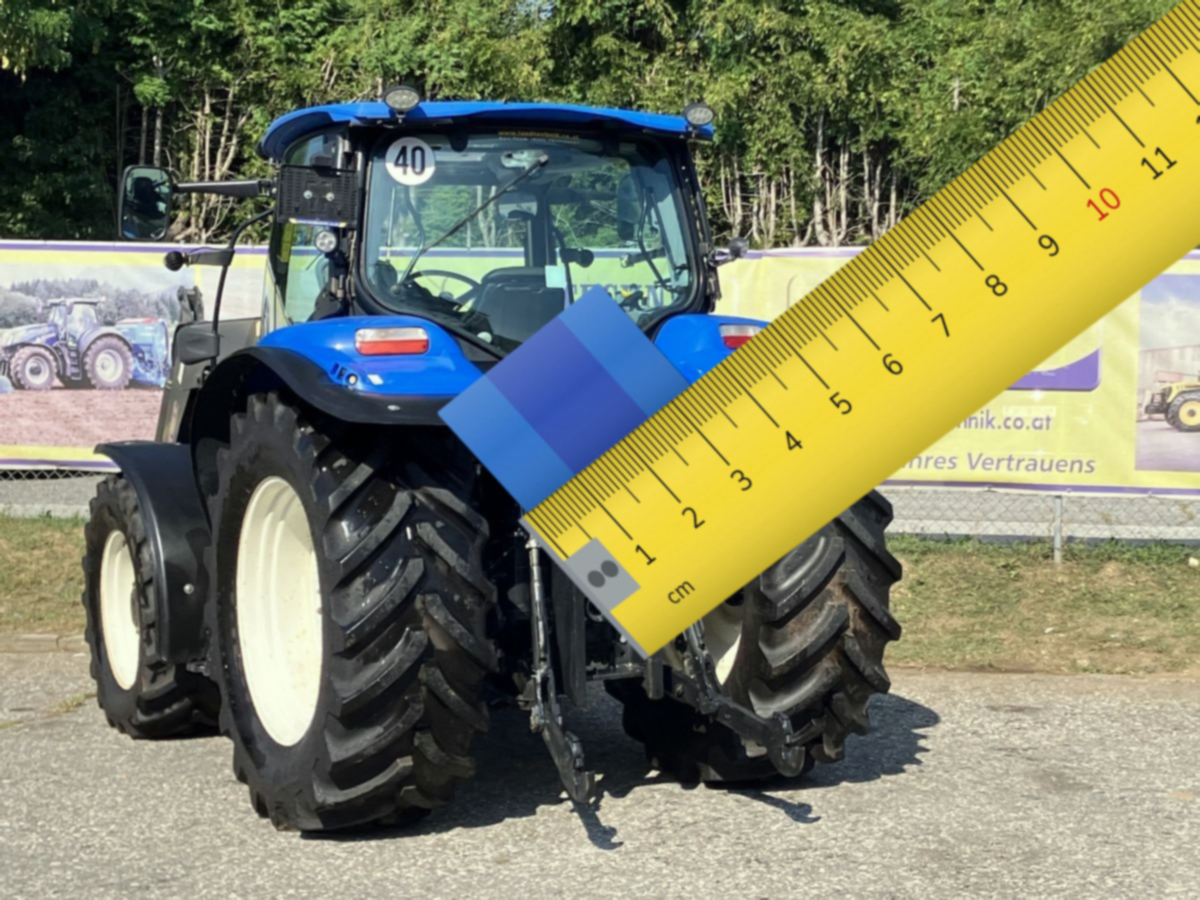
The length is {"value": 3.4, "unit": "cm"}
